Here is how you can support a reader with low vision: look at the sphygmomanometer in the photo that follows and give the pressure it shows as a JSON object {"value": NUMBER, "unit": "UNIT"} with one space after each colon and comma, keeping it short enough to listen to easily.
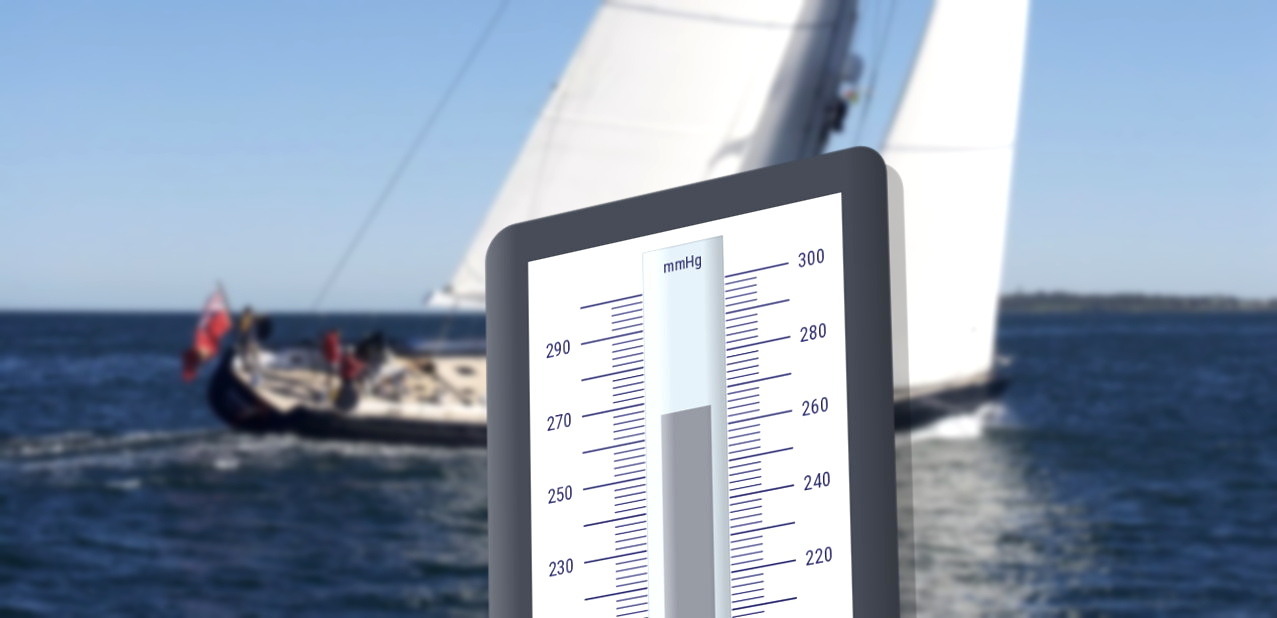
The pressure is {"value": 266, "unit": "mmHg"}
